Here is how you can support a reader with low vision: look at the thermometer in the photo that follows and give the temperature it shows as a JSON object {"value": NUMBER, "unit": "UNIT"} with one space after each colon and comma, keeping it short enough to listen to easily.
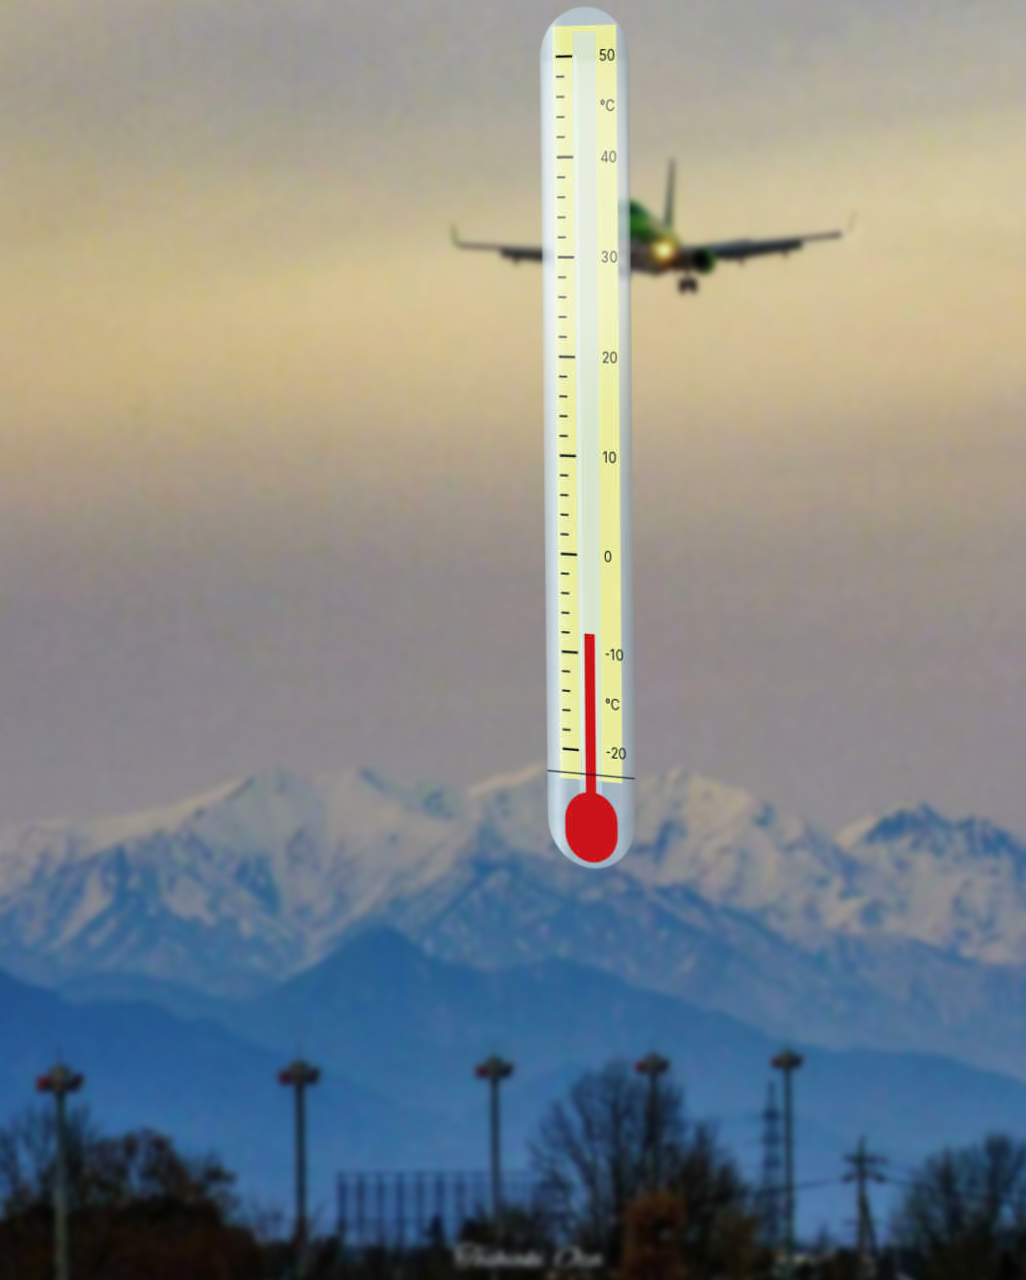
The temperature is {"value": -8, "unit": "°C"}
